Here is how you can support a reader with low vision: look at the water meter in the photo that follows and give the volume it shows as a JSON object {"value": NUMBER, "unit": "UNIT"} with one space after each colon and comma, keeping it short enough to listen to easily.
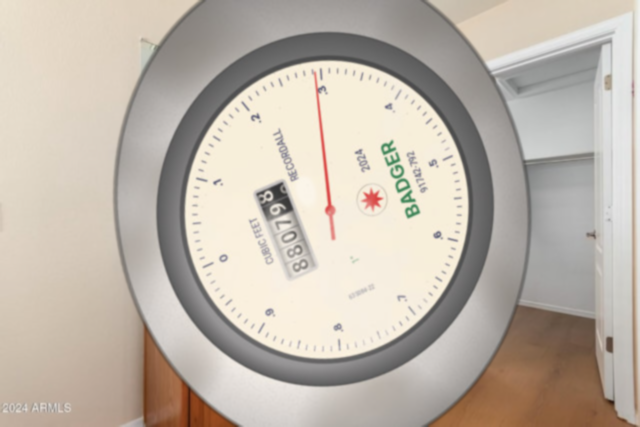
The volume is {"value": 880798.29, "unit": "ft³"}
